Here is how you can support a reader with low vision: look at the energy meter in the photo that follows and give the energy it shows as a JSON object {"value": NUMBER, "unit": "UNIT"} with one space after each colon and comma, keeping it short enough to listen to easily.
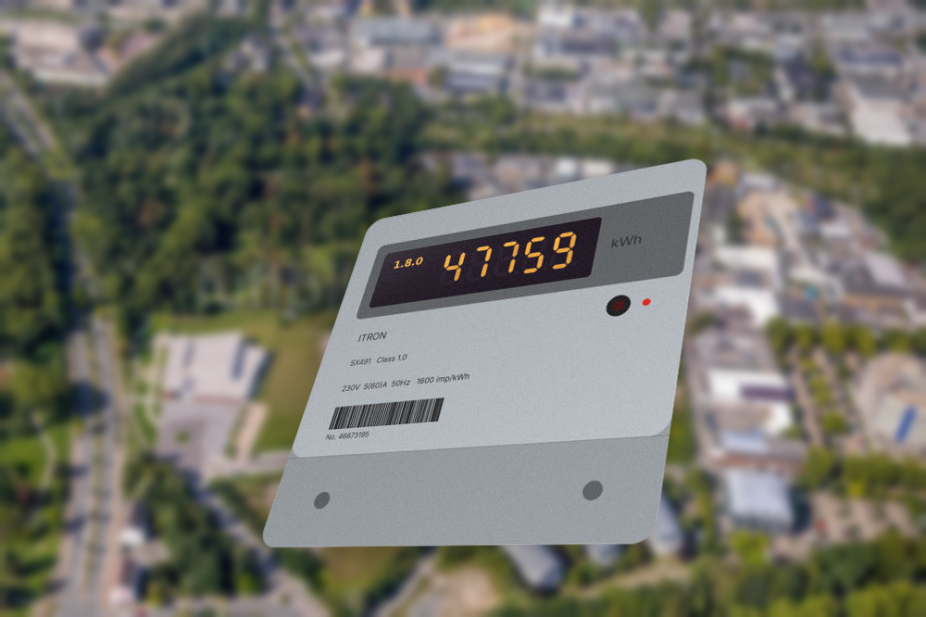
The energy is {"value": 47759, "unit": "kWh"}
